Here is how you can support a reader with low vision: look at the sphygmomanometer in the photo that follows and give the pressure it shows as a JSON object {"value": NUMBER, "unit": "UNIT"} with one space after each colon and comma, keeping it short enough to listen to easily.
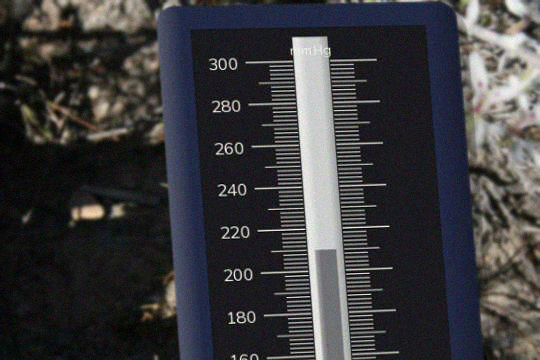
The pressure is {"value": 210, "unit": "mmHg"}
